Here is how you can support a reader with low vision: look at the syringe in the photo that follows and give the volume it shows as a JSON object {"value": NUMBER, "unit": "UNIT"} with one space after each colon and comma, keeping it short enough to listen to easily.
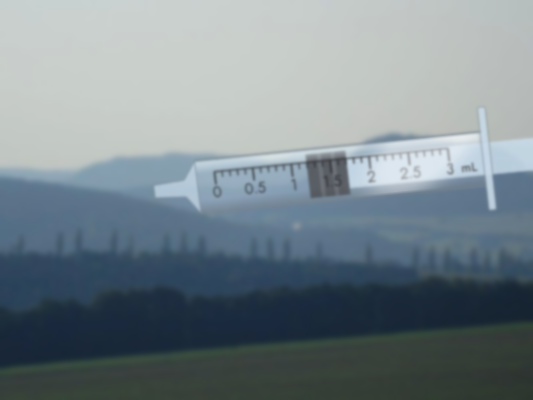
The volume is {"value": 1.2, "unit": "mL"}
